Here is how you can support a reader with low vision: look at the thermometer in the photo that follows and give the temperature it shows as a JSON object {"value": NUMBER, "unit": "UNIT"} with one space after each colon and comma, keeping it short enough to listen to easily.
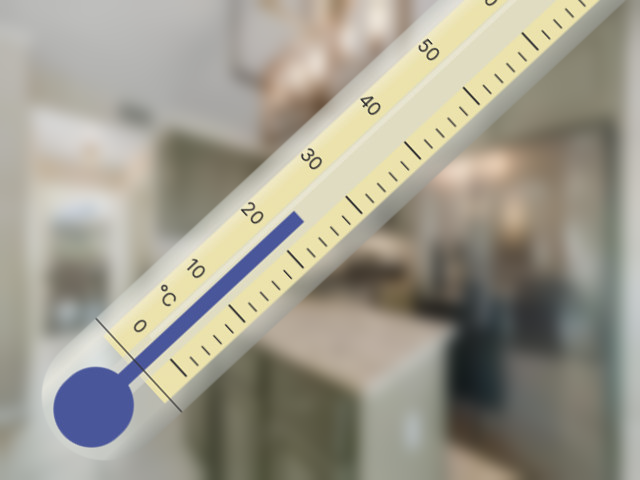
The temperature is {"value": 24, "unit": "°C"}
